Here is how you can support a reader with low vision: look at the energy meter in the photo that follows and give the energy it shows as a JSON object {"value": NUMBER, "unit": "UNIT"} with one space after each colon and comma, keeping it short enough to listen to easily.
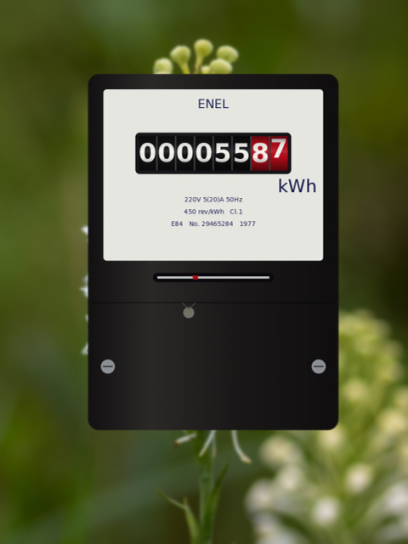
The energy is {"value": 55.87, "unit": "kWh"}
